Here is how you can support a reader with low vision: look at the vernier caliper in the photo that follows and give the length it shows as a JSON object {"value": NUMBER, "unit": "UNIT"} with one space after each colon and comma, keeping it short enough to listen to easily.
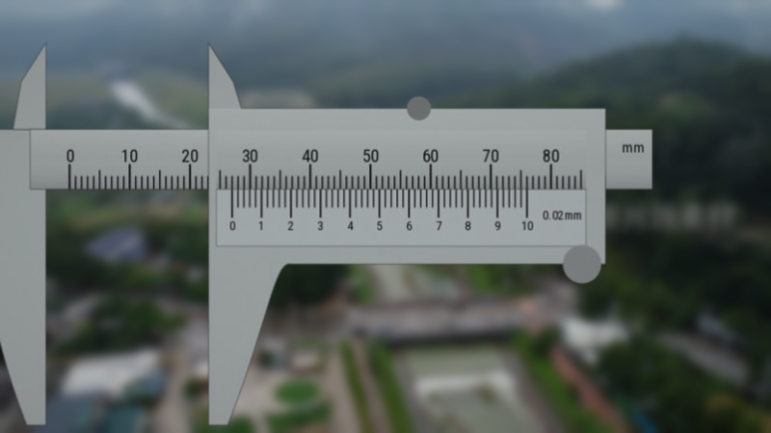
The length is {"value": 27.0, "unit": "mm"}
